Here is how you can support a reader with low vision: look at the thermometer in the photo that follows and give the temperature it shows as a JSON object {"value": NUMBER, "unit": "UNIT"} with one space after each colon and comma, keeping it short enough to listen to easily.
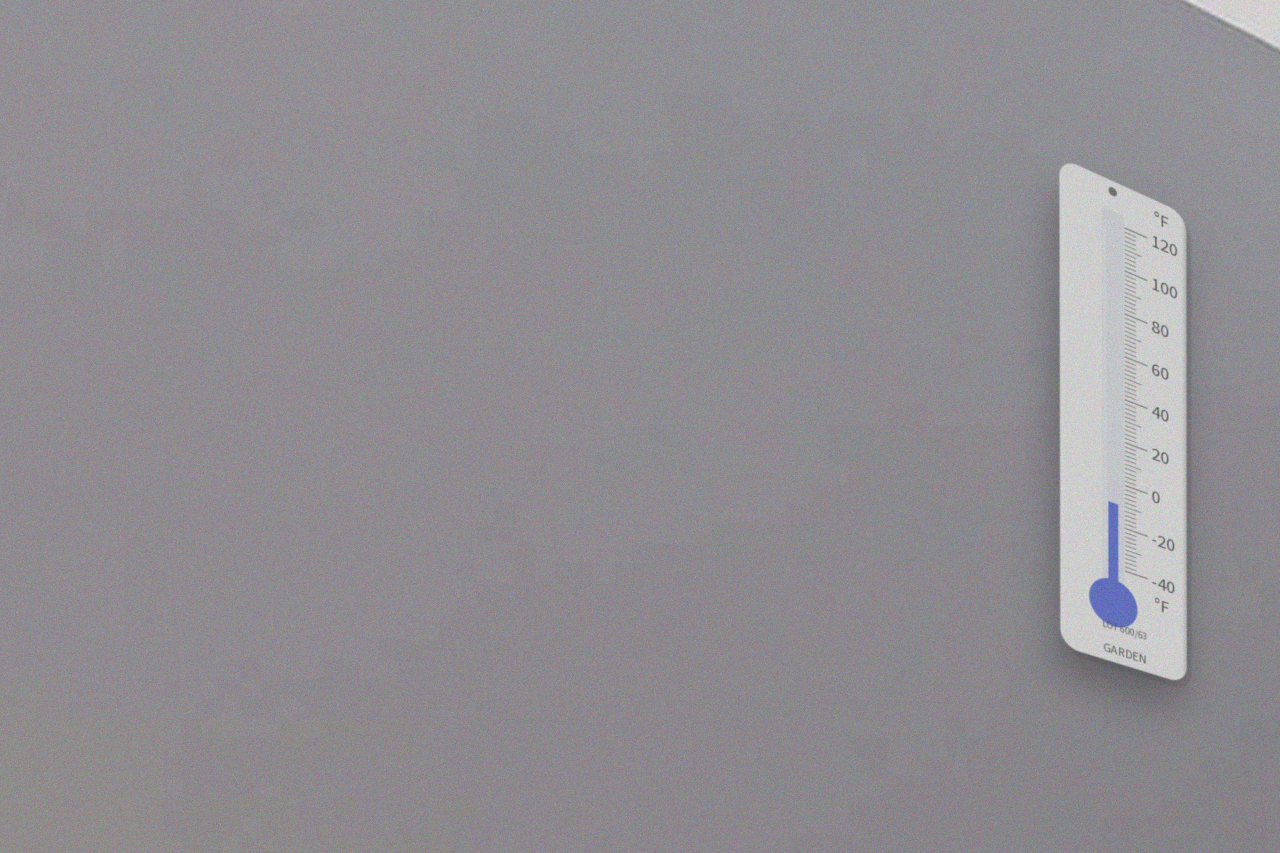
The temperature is {"value": -10, "unit": "°F"}
